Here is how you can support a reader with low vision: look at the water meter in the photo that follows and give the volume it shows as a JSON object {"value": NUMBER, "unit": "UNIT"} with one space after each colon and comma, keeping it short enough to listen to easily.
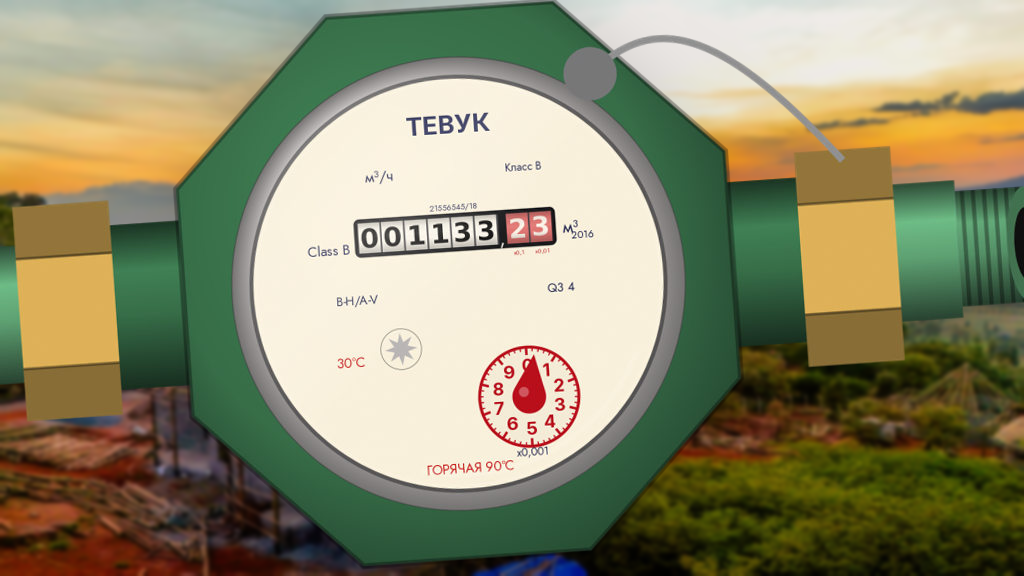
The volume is {"value": 1133.230, "unit": "m³"}
